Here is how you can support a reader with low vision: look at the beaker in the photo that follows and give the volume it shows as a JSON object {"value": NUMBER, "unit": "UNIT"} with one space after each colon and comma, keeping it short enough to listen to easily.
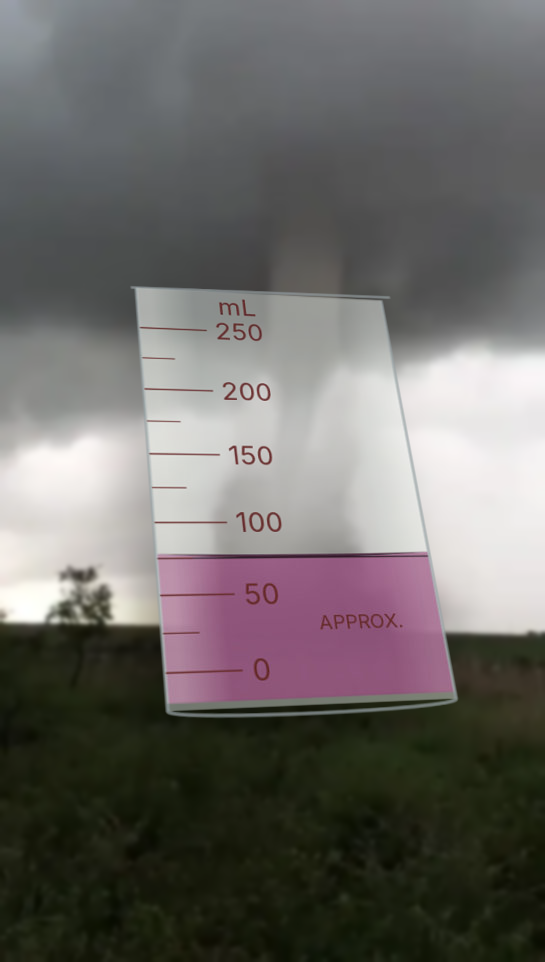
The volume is {"value": 75, "unit": "mL"}
